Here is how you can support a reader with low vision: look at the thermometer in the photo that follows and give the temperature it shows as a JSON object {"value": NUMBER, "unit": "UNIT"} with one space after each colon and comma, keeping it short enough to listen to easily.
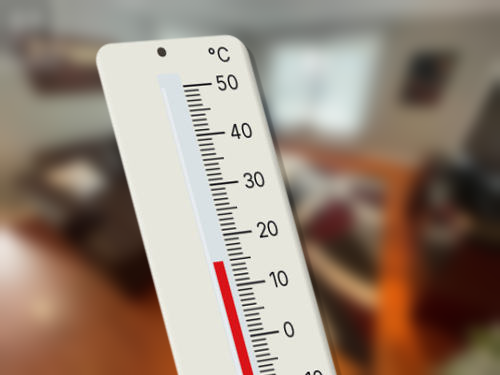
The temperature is {"value": 15, "unit": "°C"}
